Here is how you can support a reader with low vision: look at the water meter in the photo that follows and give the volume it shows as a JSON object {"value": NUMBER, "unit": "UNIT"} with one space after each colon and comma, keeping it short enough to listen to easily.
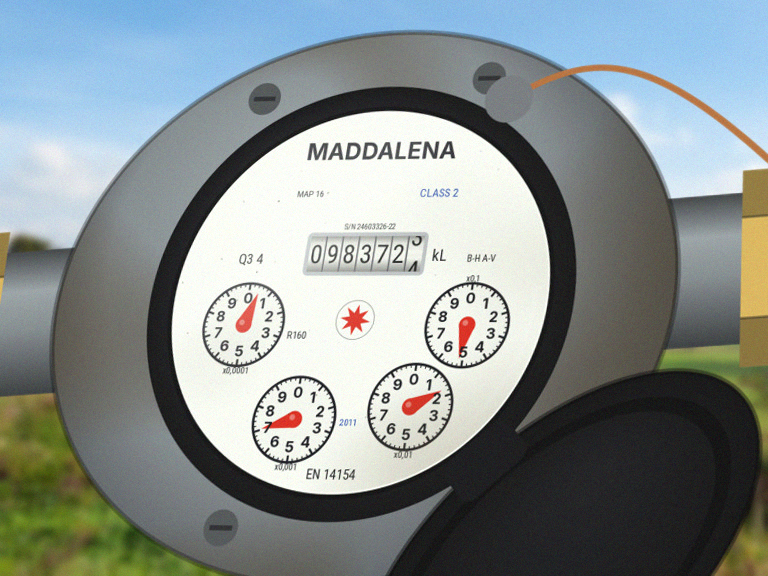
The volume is {"value": 983723.5170, "unit": "kL"}
